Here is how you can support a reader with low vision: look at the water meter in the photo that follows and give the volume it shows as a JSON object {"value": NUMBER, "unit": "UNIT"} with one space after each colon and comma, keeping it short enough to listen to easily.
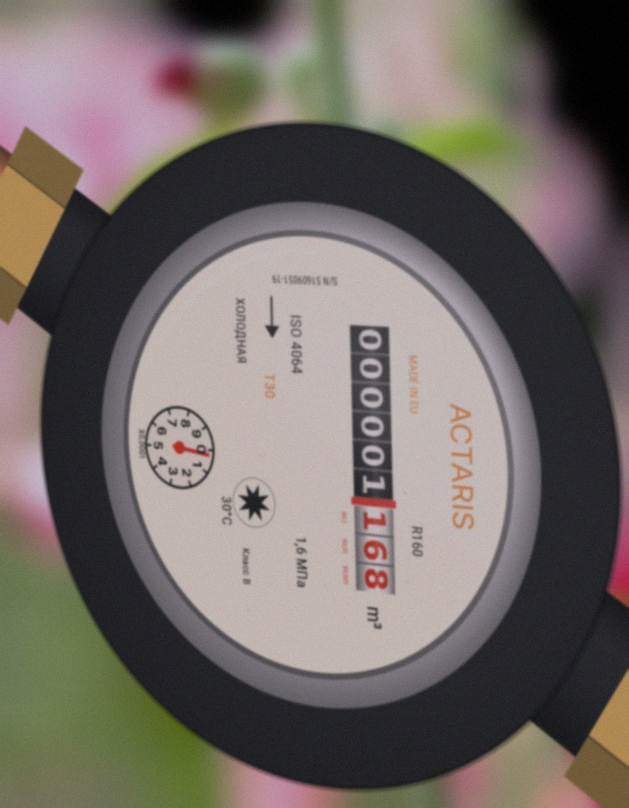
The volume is {"value": 1.1680, "unit": "m³"}
